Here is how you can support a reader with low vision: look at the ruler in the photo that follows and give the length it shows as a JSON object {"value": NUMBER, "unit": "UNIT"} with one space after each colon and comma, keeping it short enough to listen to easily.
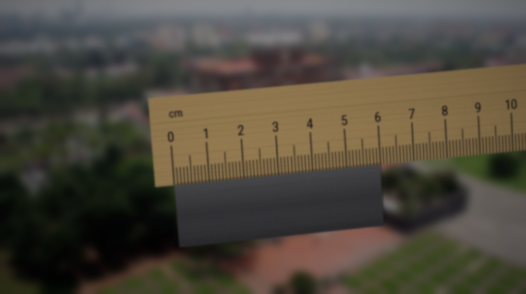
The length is {"value": 6, "unit": "cm"}
